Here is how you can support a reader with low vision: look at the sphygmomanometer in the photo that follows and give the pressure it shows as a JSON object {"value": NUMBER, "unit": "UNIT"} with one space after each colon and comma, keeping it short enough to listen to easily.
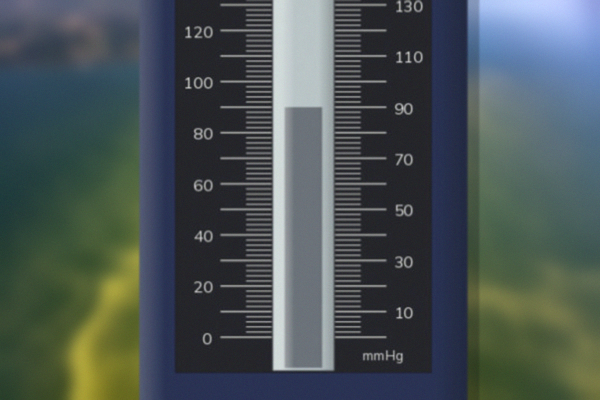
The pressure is {"value": 90, "unit": "mmHg"}
